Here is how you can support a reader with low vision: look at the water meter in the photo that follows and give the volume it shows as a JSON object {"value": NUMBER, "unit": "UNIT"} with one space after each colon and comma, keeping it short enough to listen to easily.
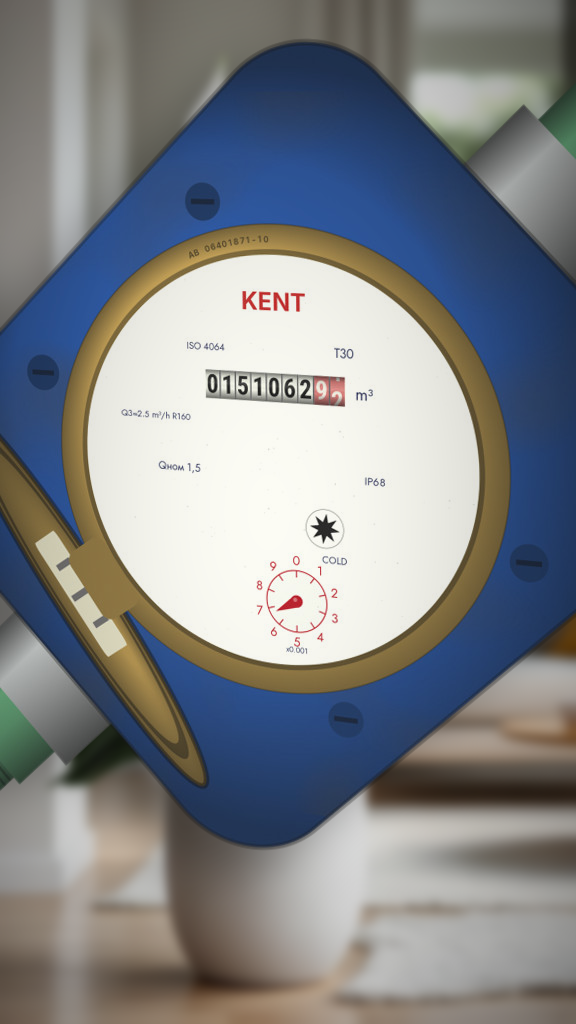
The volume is {"value": 151062.916, "unit": "m³"}
